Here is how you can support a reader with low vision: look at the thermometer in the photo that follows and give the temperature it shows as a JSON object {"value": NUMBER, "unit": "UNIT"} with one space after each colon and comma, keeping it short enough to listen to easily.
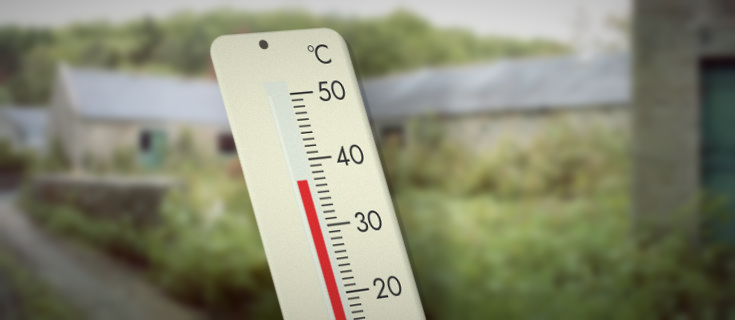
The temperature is {"value": 37, "unit": "°C"}
